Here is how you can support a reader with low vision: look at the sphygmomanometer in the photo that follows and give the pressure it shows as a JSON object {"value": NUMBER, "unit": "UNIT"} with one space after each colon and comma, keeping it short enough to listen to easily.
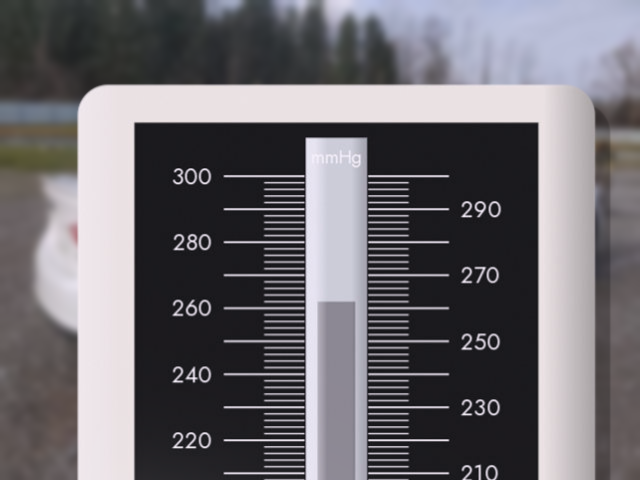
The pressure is {"value": 262, "unit": "mmHg"}
